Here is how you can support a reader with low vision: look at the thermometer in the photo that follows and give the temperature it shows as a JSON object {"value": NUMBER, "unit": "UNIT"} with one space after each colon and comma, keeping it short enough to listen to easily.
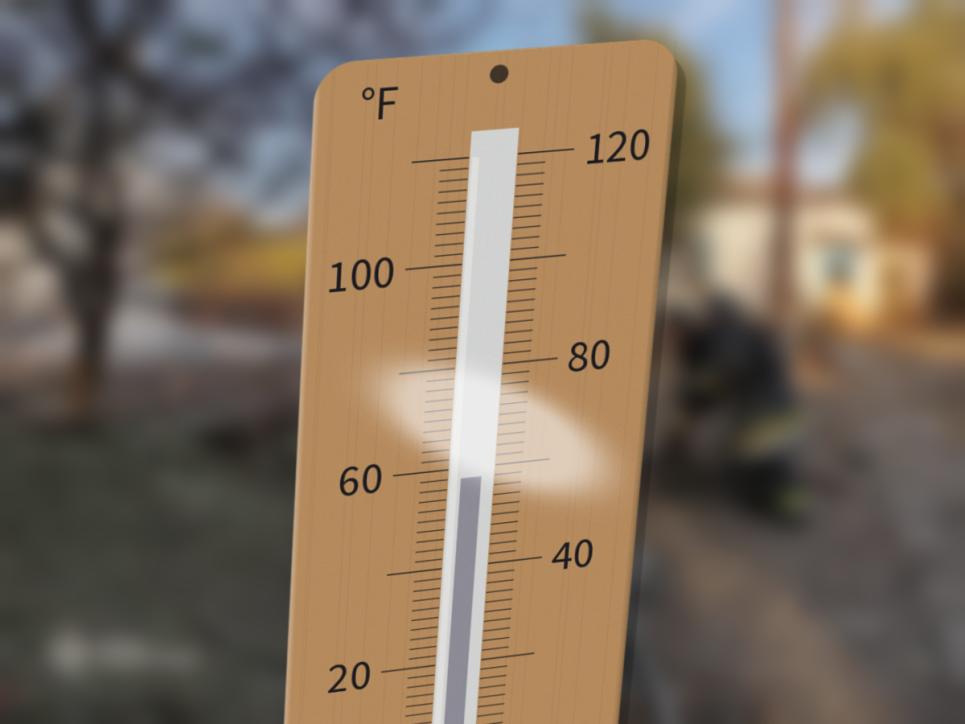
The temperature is {"value": 58, "unit": "°F"}
